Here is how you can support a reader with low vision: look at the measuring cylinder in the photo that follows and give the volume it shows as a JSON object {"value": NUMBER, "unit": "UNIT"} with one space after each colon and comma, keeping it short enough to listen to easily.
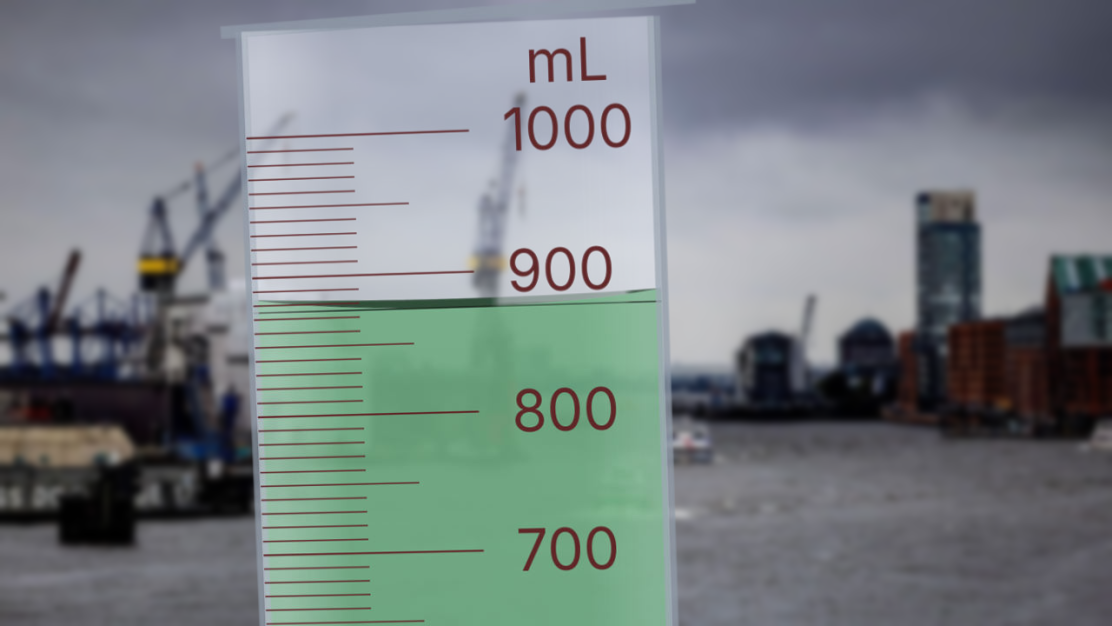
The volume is {"value": 875, "unit": "mL"}
